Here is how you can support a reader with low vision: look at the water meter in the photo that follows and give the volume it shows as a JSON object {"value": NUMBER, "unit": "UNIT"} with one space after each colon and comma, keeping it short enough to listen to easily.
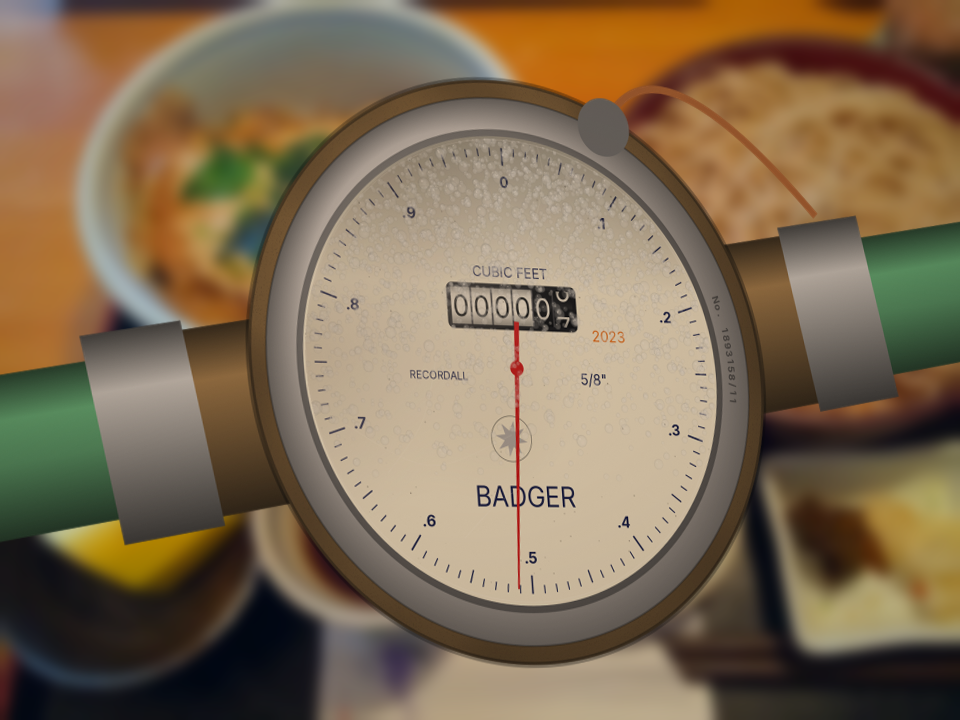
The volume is {"value": 6.51, "unit": "ft³"}
